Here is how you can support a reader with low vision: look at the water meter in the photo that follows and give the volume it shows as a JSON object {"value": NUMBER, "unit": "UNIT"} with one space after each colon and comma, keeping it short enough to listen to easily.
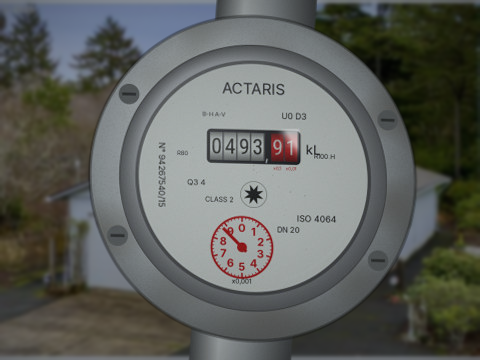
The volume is {"value": 493.918, "unit": "kL"}
